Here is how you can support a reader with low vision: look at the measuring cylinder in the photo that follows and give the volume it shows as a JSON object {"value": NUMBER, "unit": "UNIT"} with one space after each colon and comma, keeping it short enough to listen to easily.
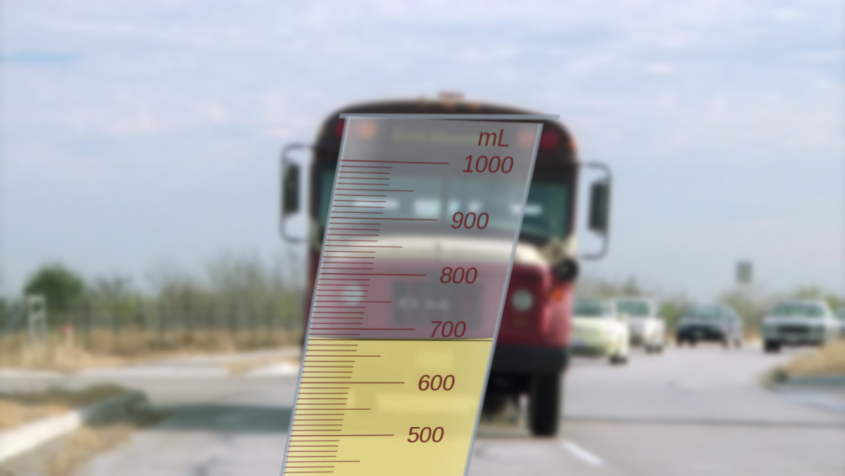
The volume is {"value": 680, "unit": "mL"}
